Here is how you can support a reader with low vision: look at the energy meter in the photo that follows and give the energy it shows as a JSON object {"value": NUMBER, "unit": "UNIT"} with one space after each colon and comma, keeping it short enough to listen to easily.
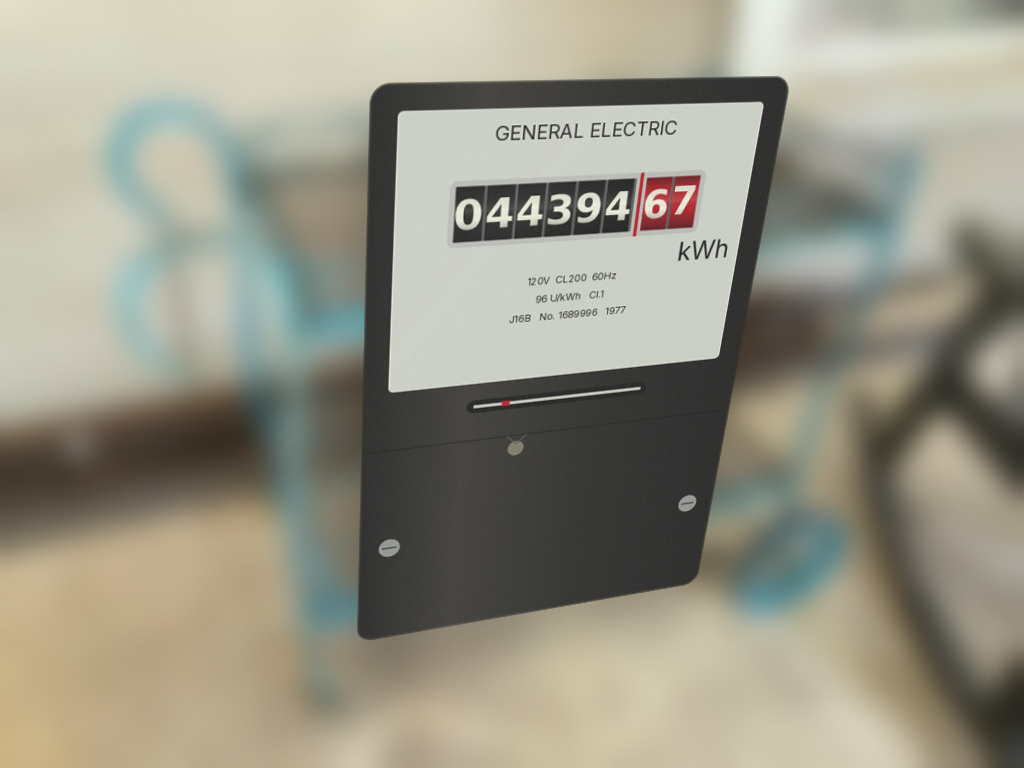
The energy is {"value": 44394.67, "unit": "kWh"}
